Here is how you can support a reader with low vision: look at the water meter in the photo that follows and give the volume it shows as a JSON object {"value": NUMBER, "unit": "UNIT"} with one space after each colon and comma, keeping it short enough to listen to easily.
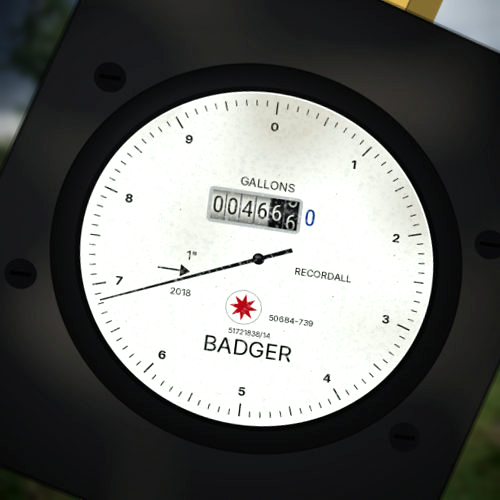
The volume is {"value": 46656.8, "unit": "gal"}
